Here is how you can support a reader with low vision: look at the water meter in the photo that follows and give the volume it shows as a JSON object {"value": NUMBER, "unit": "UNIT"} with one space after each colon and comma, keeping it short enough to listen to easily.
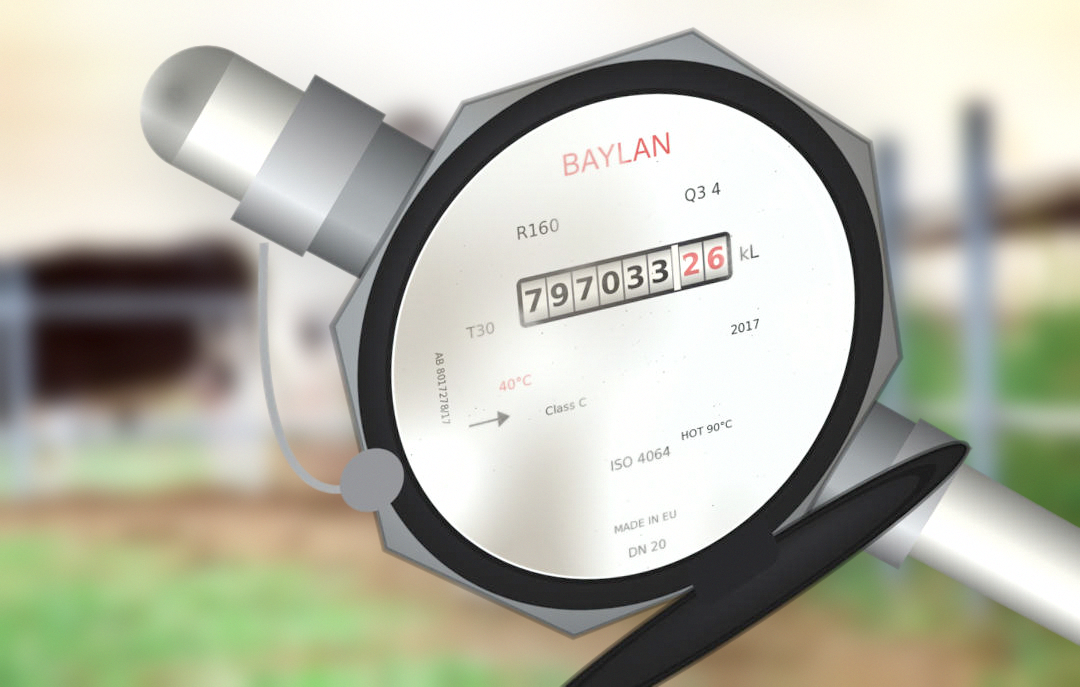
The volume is {"value": 797033.26, "unit": "kL"}
